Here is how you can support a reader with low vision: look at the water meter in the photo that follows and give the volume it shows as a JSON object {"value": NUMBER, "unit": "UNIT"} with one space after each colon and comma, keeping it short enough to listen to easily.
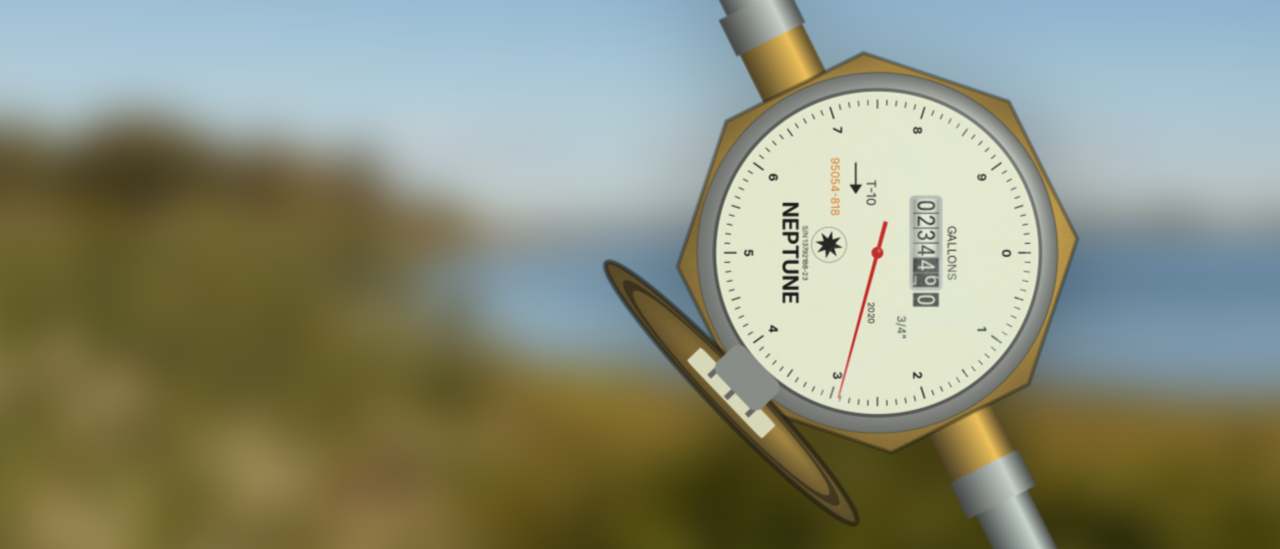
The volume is {"value": 234462.9, "unit": "gal"}
